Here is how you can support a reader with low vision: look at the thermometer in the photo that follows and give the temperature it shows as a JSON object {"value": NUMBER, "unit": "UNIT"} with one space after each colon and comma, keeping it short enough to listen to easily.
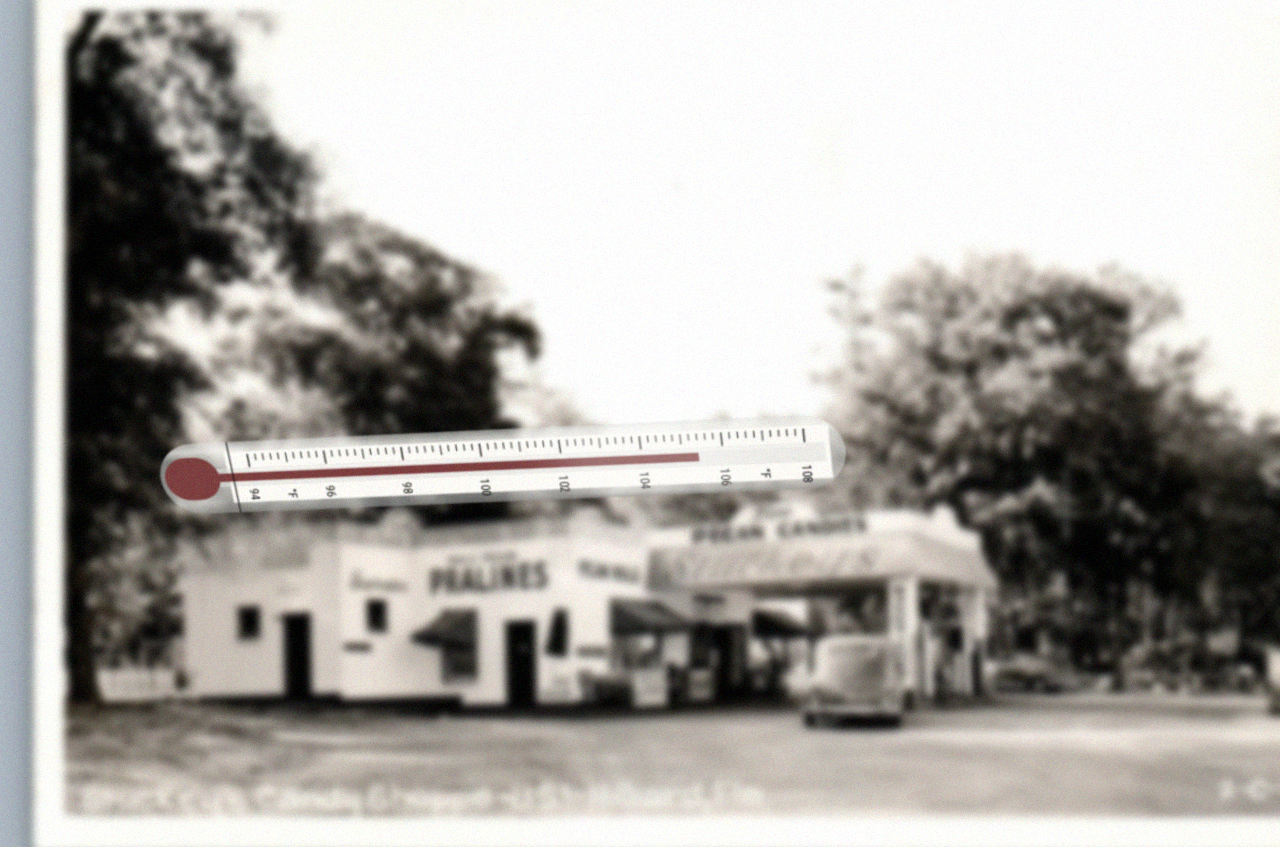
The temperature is {"value": 105.4, "unit": "°F"}
